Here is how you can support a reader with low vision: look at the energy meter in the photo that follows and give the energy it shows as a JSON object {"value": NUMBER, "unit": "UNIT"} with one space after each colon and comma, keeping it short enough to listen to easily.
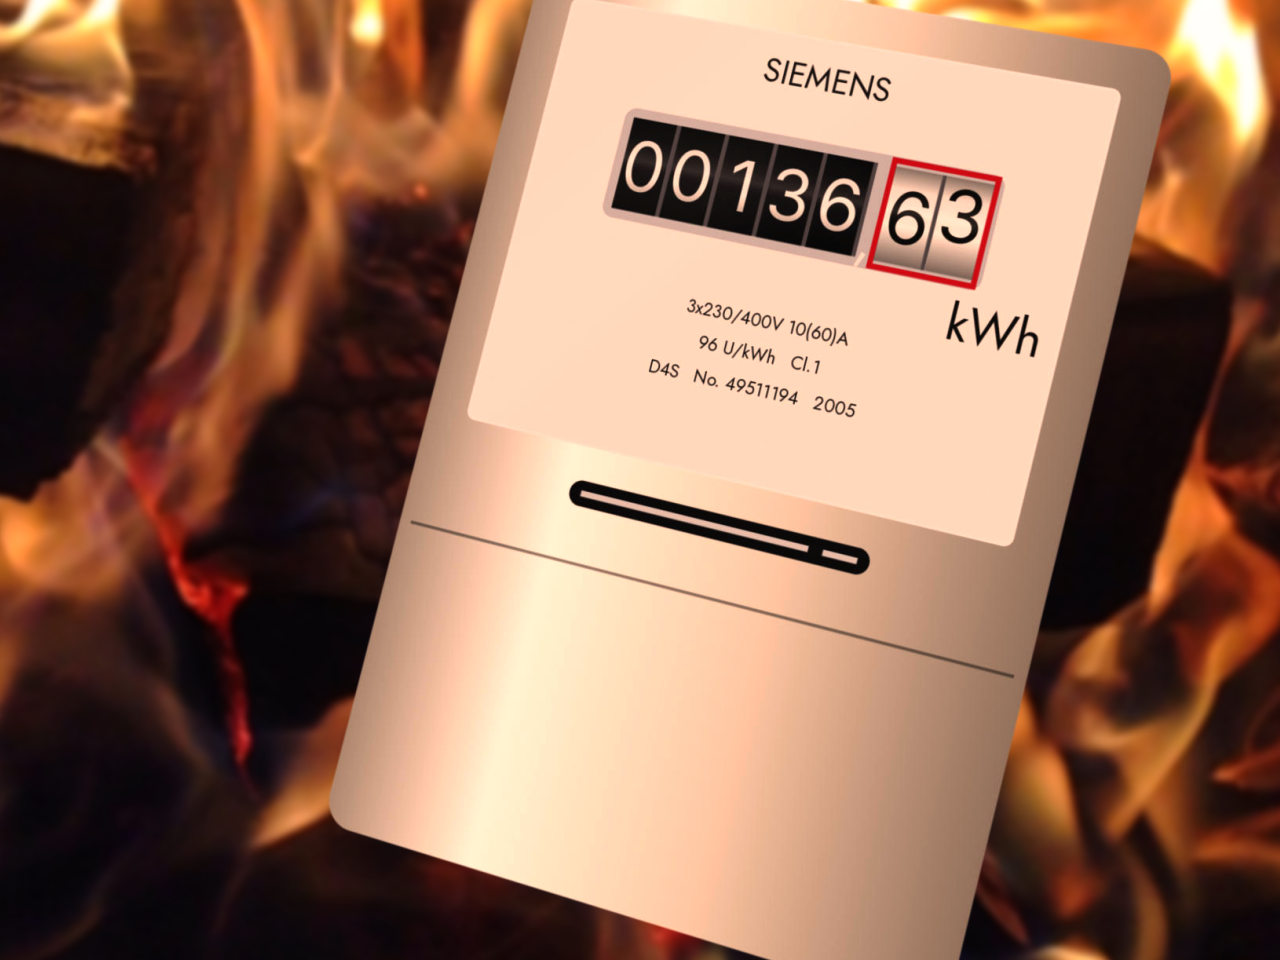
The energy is {"value": 136.63, "unit": "kWh"}
